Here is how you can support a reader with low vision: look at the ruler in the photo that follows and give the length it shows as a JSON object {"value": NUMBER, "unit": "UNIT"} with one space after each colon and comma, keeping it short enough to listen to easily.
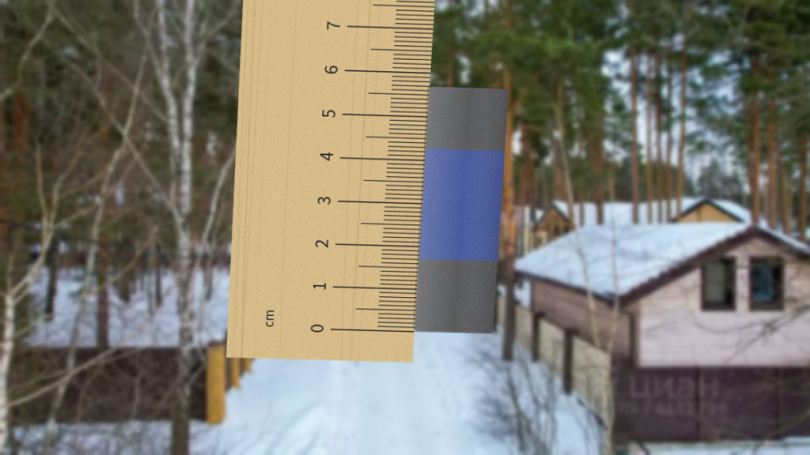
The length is {"value": 5.7, "unit": "cm"}
